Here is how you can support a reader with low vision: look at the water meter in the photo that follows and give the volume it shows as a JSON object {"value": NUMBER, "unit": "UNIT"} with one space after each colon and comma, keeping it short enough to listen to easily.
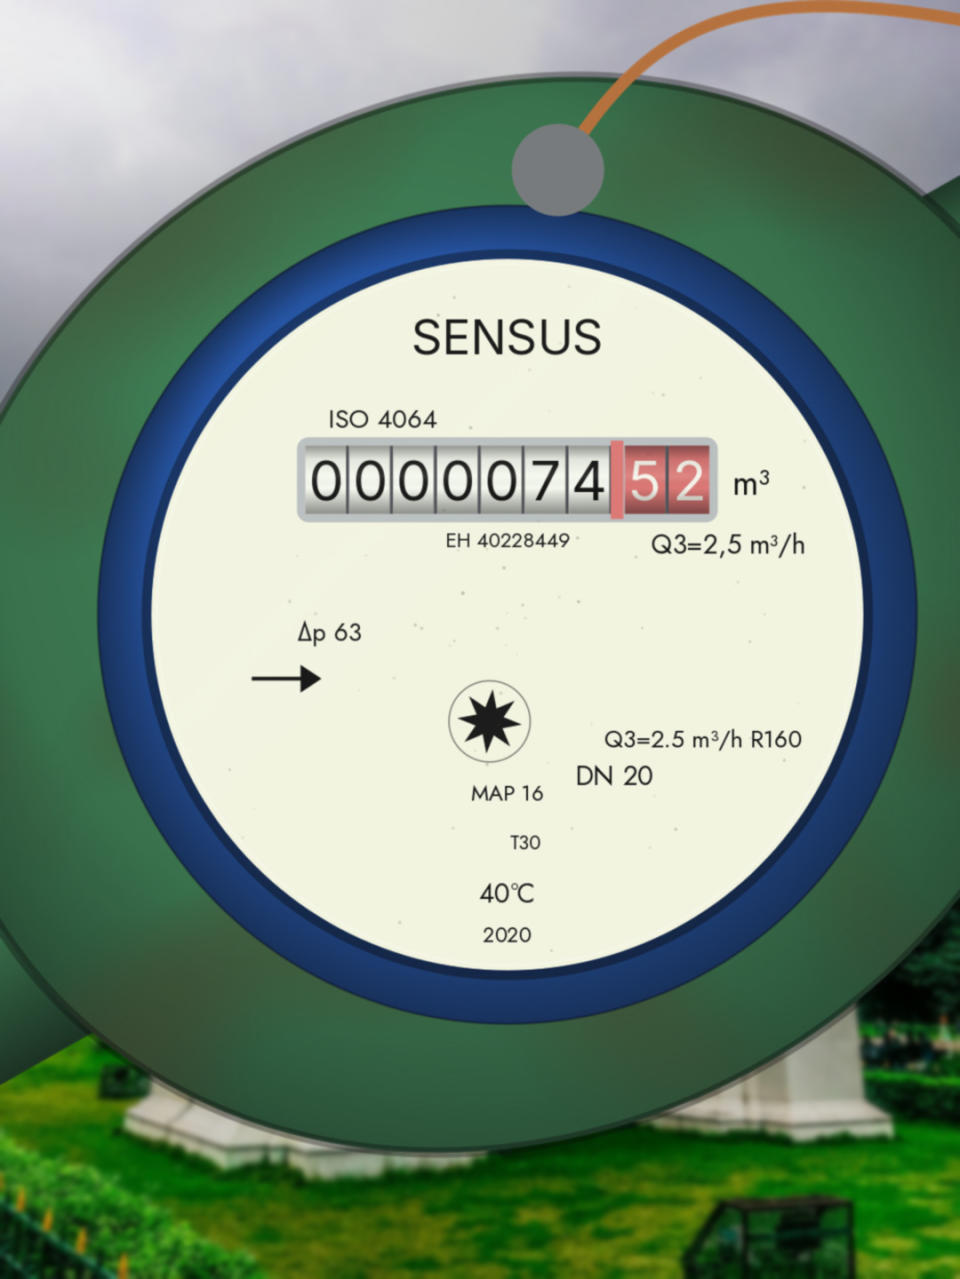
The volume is {"value": 74.52, "unit": "m³"}
